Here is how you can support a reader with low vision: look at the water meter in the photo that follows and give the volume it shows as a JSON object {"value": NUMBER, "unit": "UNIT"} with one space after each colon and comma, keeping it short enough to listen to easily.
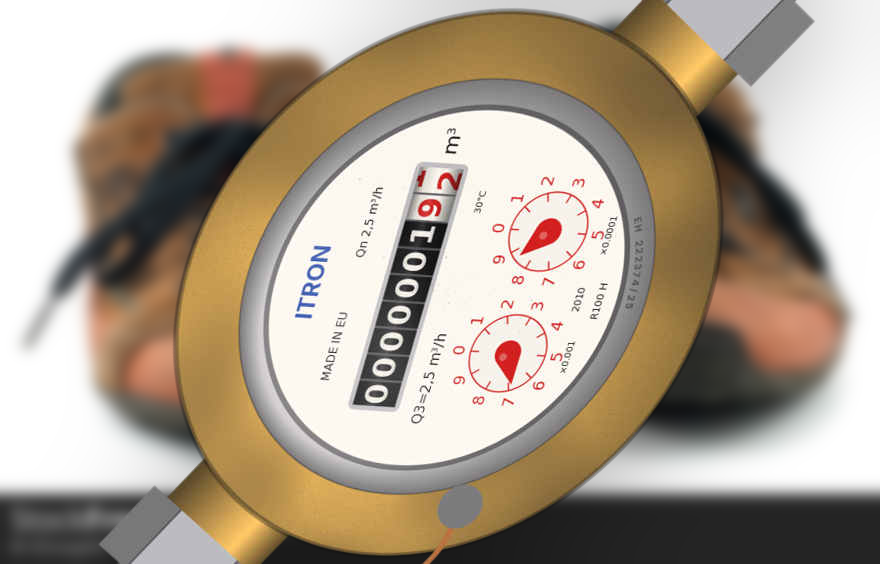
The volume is {"value": 1.9168, "unit": "m³"}
